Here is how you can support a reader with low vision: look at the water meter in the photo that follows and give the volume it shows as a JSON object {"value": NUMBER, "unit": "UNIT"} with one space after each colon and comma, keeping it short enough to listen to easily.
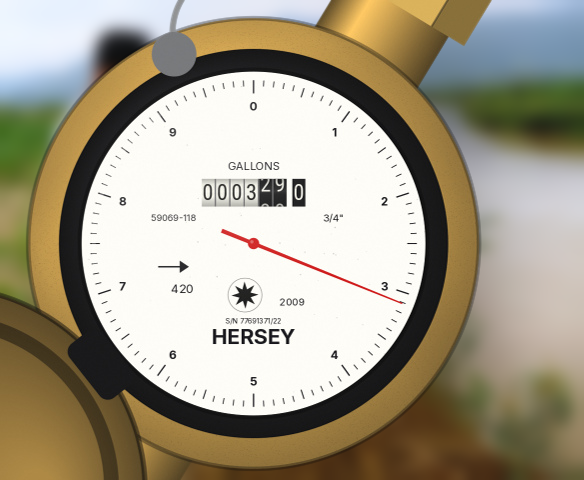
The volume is {"value": 3293.1, "unit": "gal"}
